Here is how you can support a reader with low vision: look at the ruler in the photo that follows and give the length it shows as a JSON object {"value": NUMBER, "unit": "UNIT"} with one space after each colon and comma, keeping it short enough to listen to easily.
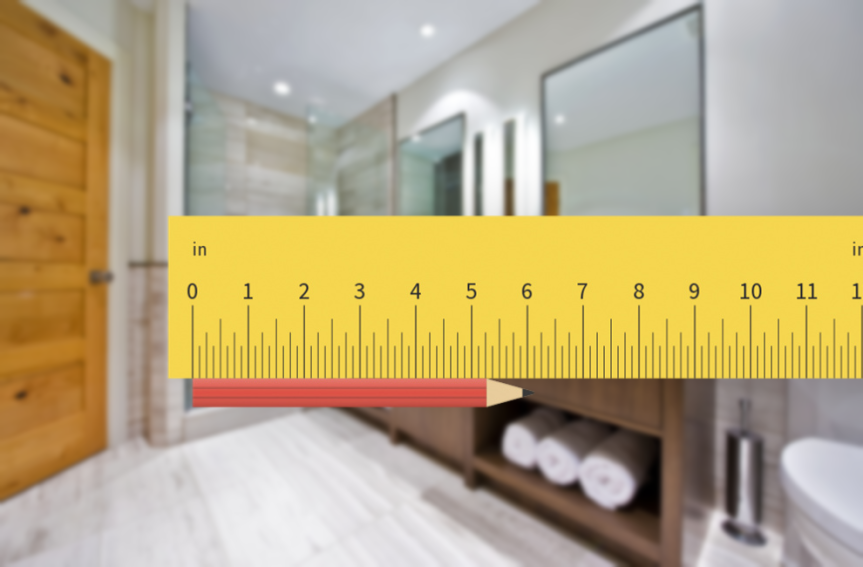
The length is {"value": 6.125, "unit": "in"}
